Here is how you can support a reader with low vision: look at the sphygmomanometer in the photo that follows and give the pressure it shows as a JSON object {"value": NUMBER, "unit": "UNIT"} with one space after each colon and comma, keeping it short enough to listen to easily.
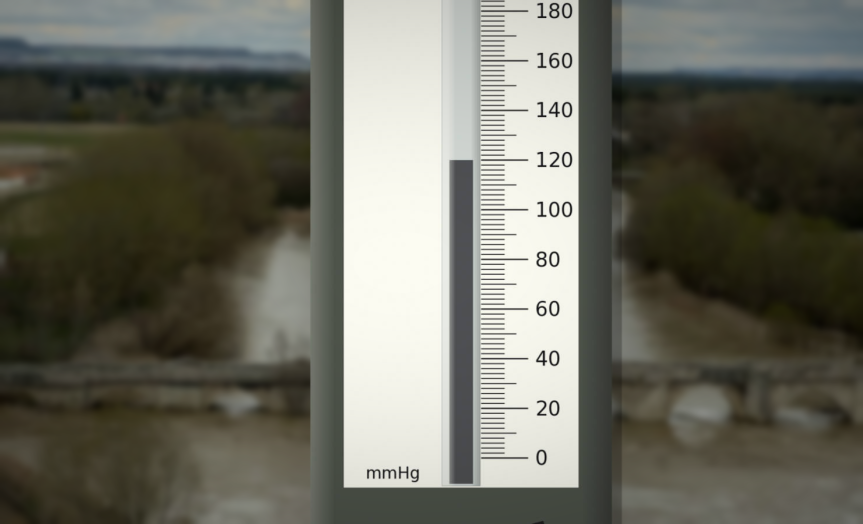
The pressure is {"value": 120, "unit": "mmHg"}
